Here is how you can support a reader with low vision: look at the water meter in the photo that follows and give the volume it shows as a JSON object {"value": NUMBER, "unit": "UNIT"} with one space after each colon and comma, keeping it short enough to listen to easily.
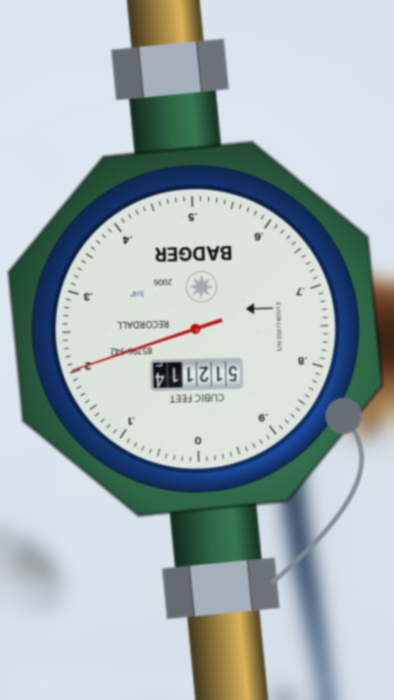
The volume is {"value": 512114.20, "unit": "ft³"}
